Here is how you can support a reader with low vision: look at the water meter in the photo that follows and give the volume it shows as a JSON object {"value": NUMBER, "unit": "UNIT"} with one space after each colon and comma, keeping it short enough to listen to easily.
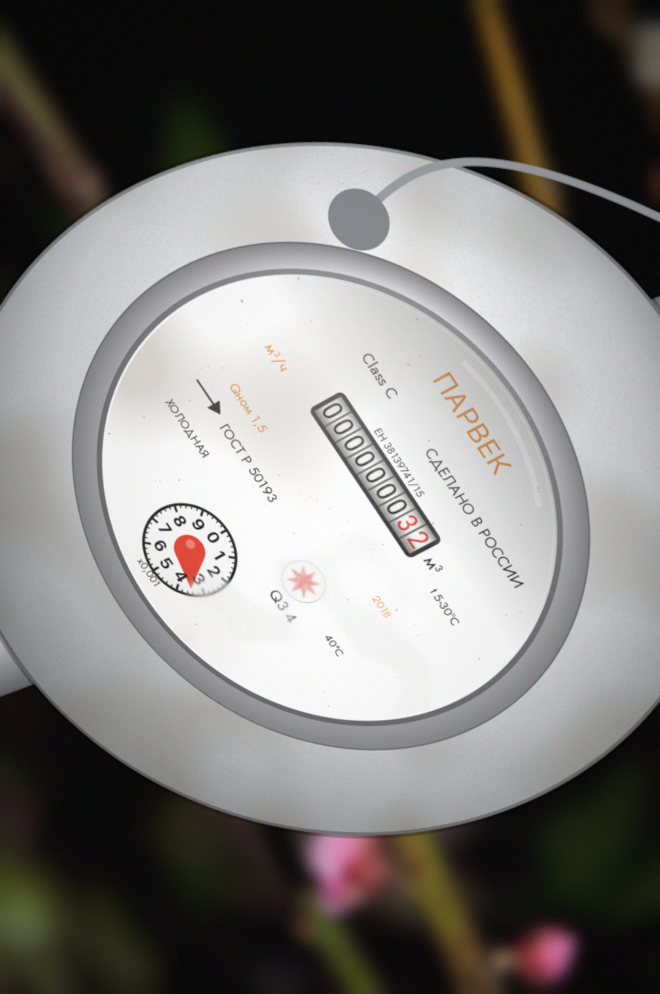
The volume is {"value": 0.323, "unit": "m³"}
